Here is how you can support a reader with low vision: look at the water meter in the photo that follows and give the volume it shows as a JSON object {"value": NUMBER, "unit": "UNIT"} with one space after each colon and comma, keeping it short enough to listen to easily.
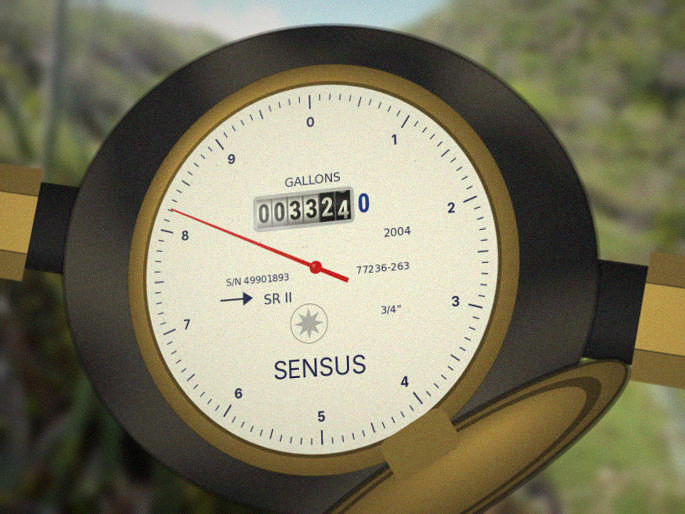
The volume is {"value": 33238.2, "unit": "gal"}
